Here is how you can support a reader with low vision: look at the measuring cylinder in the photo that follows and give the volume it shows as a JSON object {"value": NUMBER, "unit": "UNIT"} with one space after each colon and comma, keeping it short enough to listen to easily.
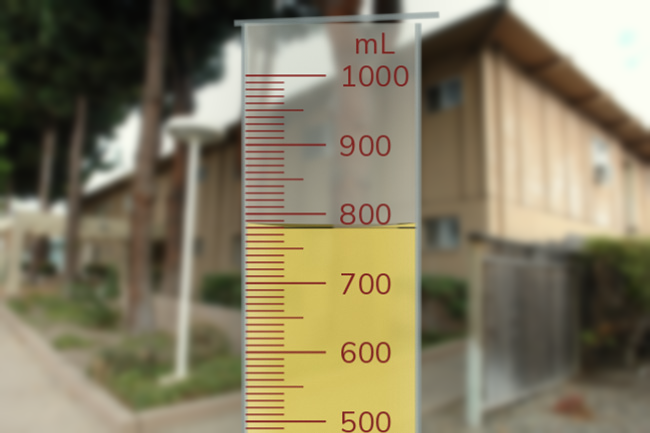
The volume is {"value": 780, "unit": "mL"}
